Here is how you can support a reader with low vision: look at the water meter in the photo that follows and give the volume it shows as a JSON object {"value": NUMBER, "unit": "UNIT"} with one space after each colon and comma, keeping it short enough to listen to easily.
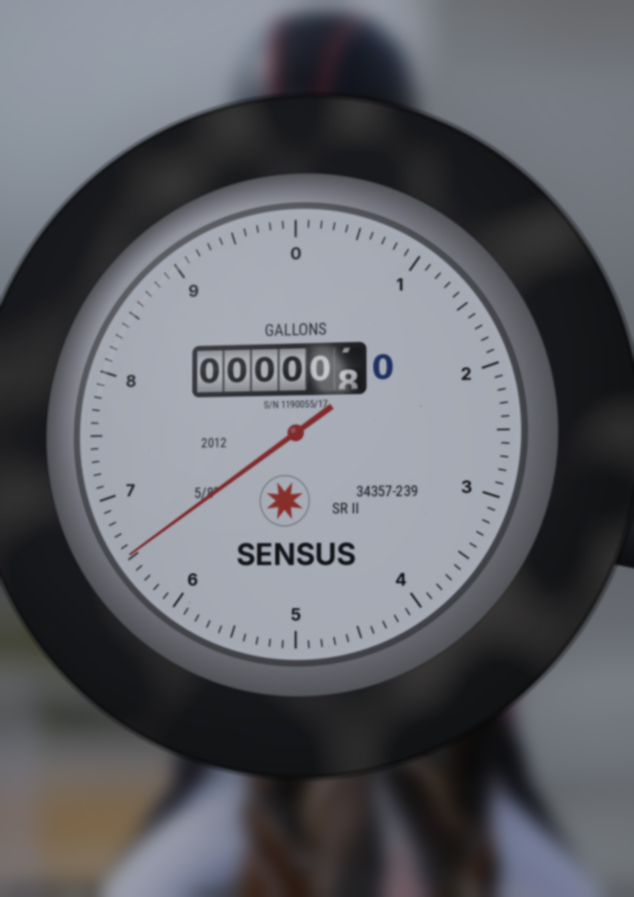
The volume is {"value": 76.5, "unit": "gal"}
